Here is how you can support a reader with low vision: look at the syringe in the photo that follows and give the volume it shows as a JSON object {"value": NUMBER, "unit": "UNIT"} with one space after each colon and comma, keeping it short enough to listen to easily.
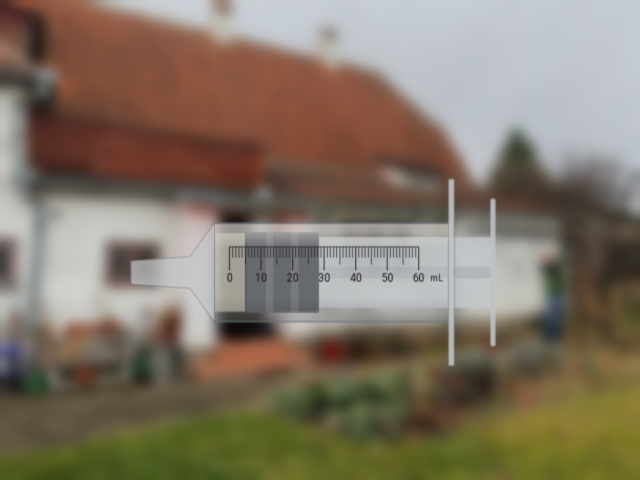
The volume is {"value": 5, "unit": "mL"}
